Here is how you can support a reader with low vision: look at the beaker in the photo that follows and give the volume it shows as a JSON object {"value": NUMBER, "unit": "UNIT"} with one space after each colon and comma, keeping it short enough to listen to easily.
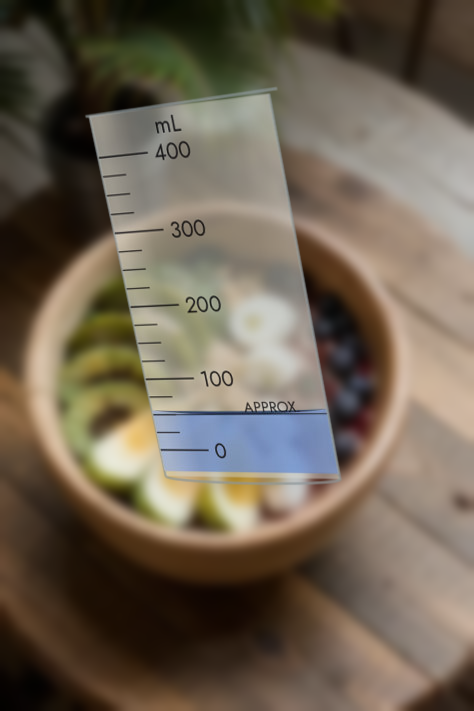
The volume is {"value": 50, "unit": "mL"}
